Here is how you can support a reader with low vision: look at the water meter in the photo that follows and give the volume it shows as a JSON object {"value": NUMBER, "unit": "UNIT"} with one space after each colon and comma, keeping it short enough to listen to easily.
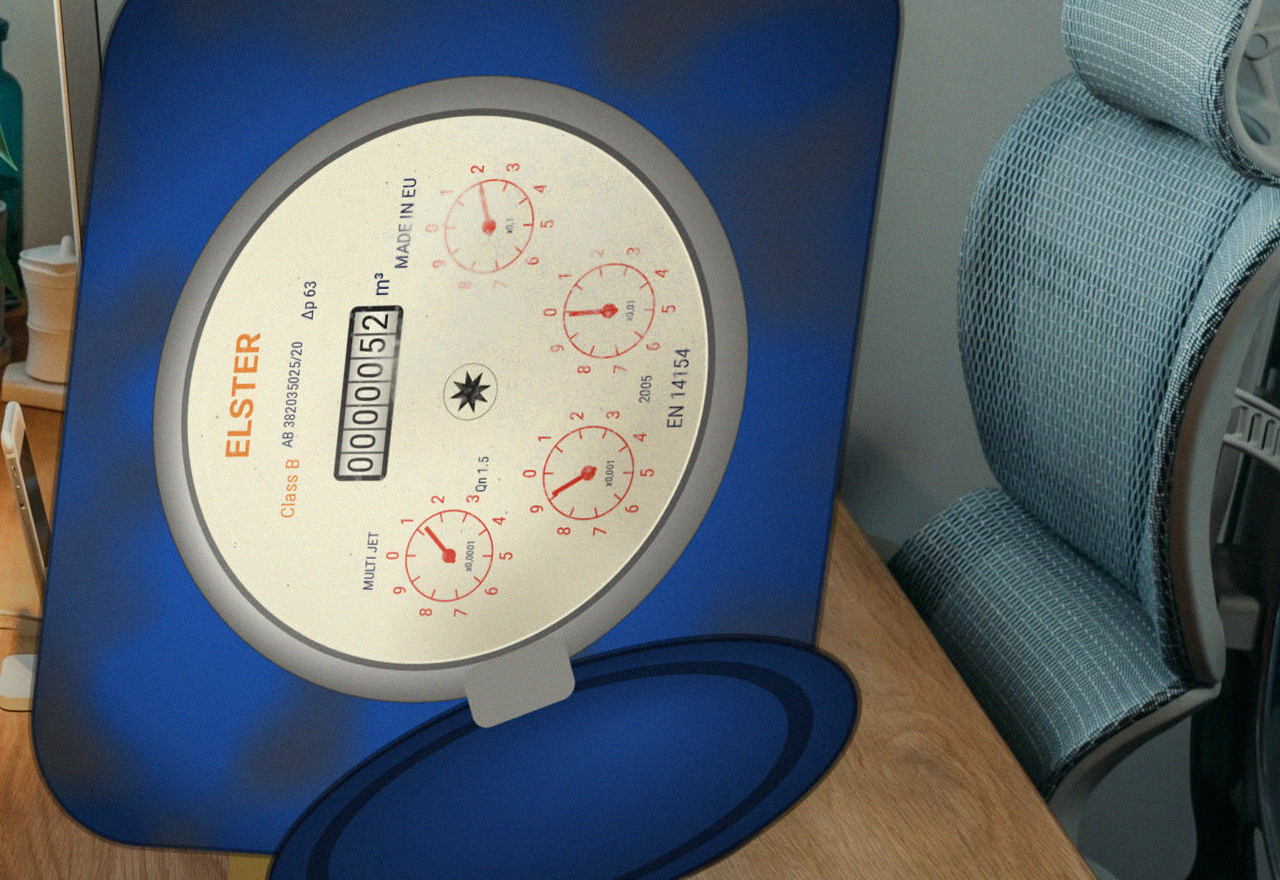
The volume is {"value": 52.1991, "unit": "m³"}
